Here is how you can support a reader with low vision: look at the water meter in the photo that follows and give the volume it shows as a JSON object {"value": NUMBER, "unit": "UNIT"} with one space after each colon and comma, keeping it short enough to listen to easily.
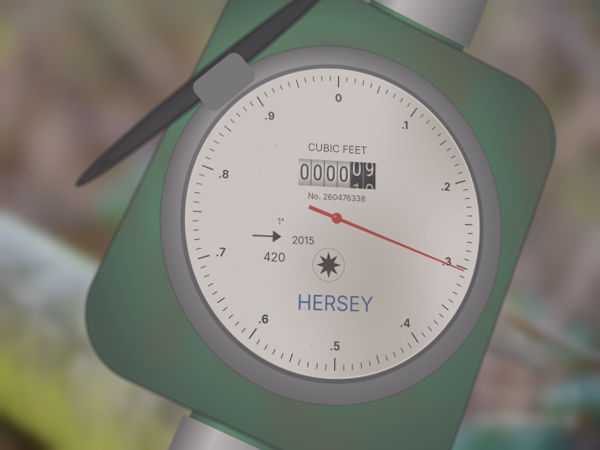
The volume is {"value": 9.30, "unit": "ft³"}
